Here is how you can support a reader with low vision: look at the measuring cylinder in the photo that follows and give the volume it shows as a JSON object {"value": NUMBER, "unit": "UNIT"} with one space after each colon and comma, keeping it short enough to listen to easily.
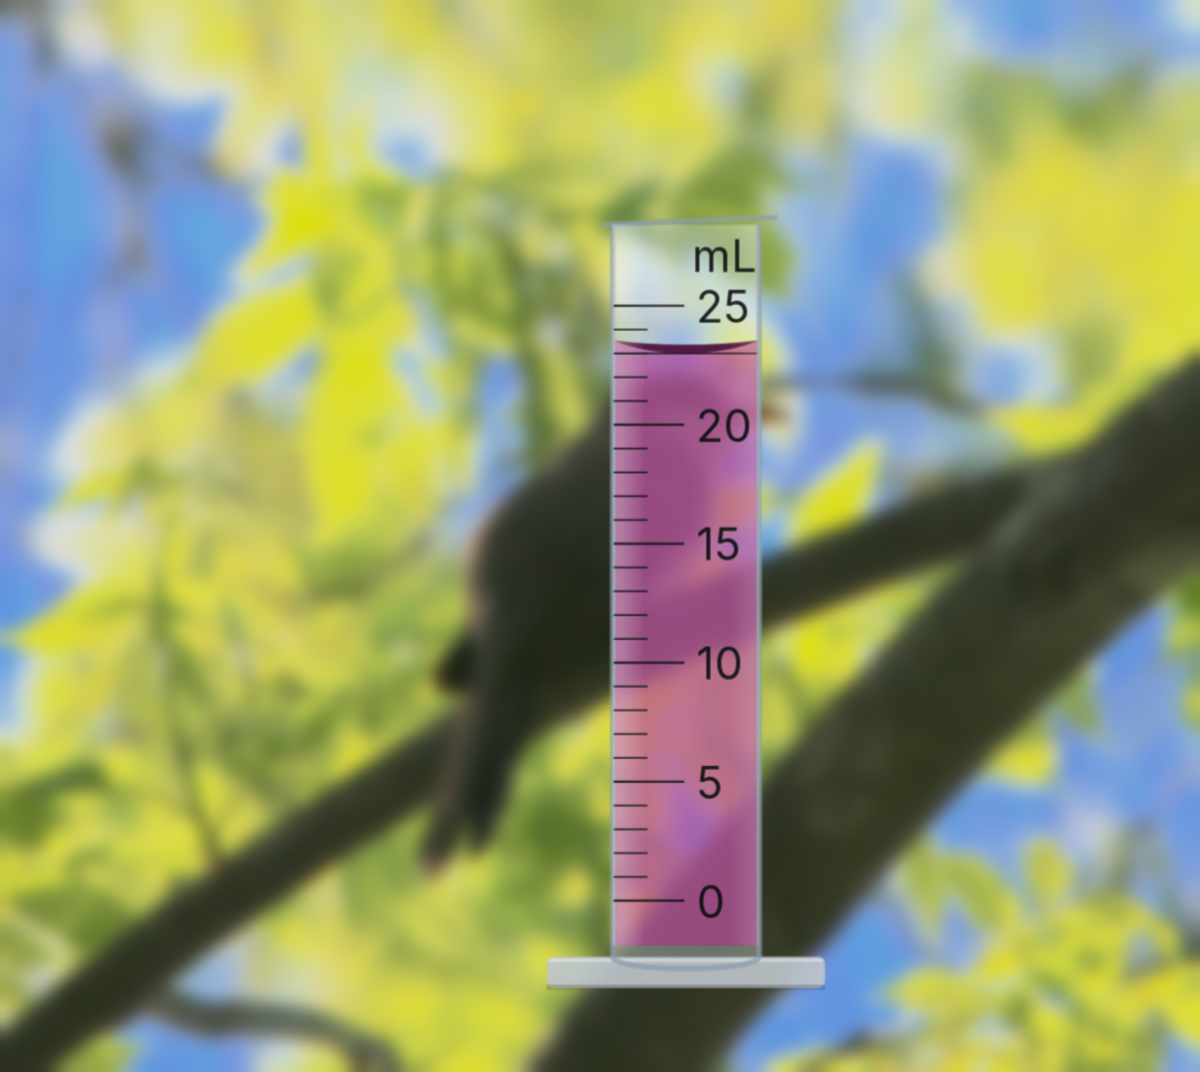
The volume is {"value": 23, "unit": "mL"}
